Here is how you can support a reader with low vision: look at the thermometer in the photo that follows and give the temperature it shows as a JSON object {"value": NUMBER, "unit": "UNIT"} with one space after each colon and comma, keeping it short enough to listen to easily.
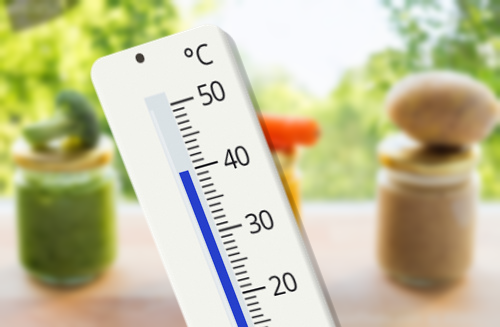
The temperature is {"value": 40, "unit": "°C"}
